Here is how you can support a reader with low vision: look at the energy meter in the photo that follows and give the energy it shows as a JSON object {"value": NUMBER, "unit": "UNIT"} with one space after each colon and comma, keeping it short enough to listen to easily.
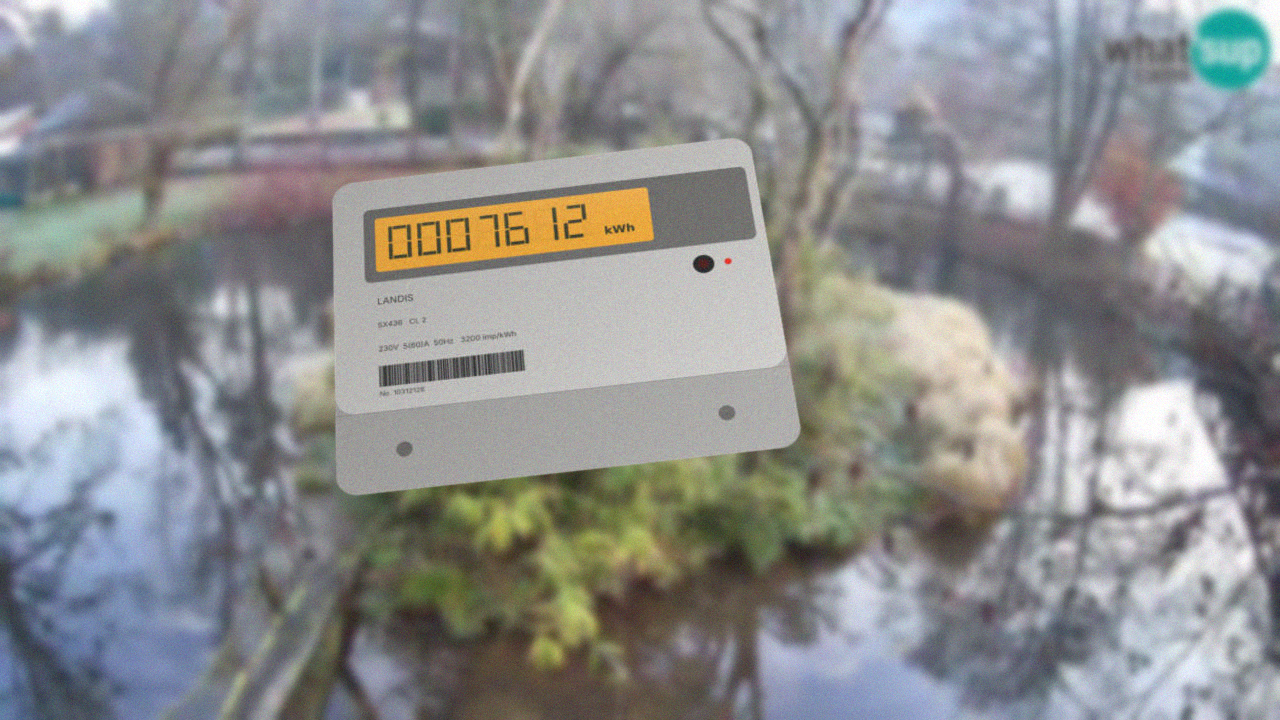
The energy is {"value": 7612, "unit": "kWh"}
